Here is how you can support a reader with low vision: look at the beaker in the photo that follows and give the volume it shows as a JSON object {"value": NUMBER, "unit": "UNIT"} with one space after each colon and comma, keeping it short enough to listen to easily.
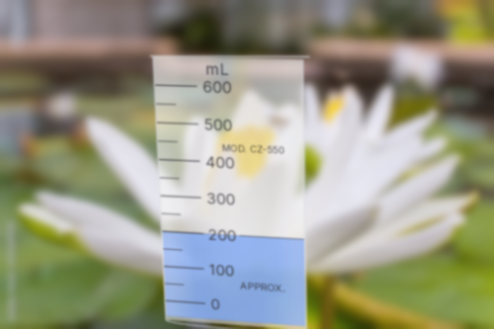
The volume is {"value": 200, "unit": "mL"}
